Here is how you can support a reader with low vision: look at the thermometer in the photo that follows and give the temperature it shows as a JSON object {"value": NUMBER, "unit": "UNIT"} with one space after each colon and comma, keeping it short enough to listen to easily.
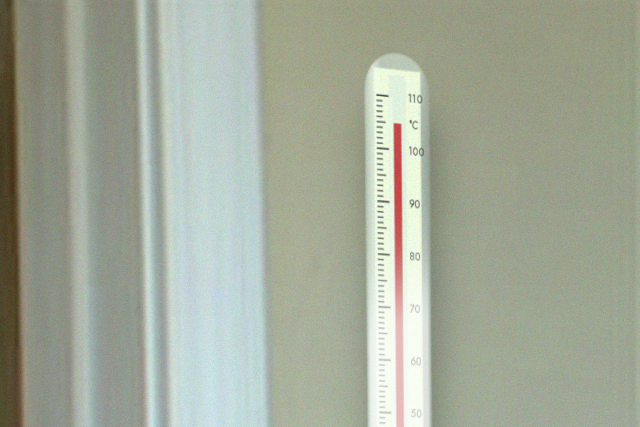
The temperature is {"value": 105, "unit": "°C"}
